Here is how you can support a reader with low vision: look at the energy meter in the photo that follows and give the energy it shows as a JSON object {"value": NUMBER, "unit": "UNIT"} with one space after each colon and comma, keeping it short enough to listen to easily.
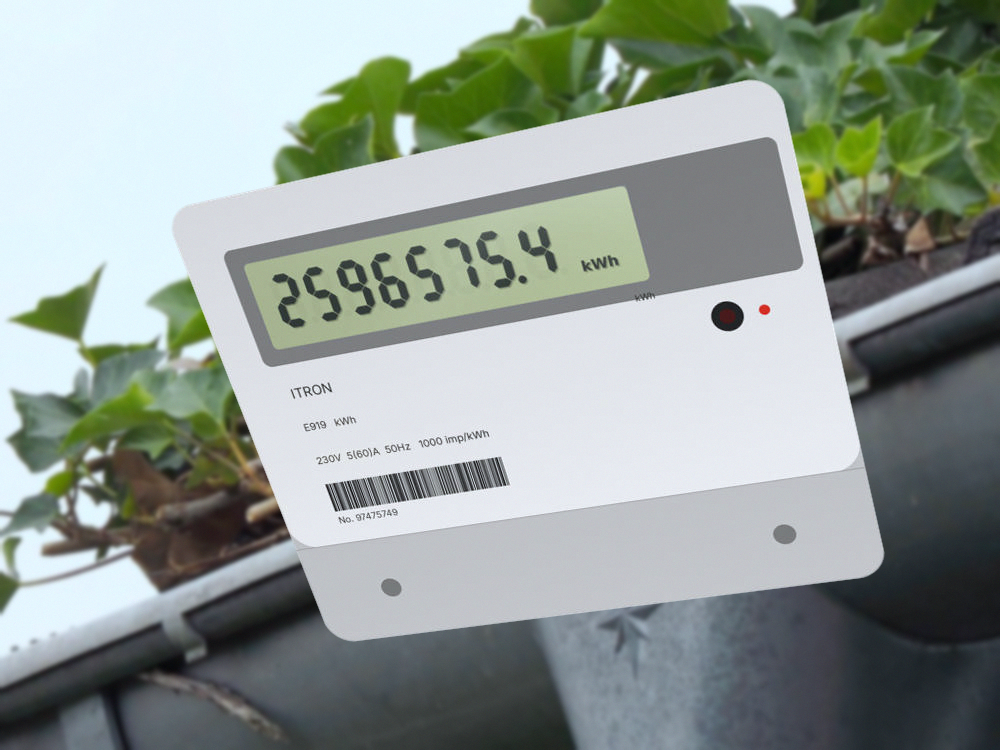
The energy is {"value": 2596575.4, "unit": "kWh"}
